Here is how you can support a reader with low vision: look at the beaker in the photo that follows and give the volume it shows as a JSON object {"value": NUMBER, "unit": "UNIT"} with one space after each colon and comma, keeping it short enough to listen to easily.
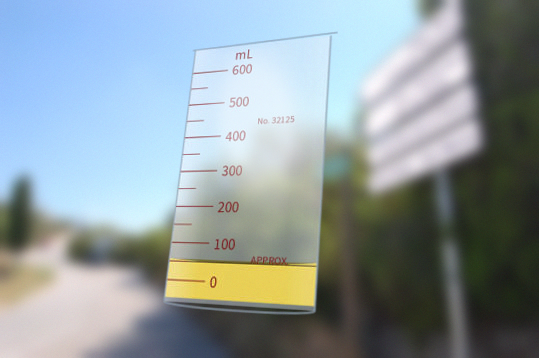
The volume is {"value": 50, "unit": "mL"}
